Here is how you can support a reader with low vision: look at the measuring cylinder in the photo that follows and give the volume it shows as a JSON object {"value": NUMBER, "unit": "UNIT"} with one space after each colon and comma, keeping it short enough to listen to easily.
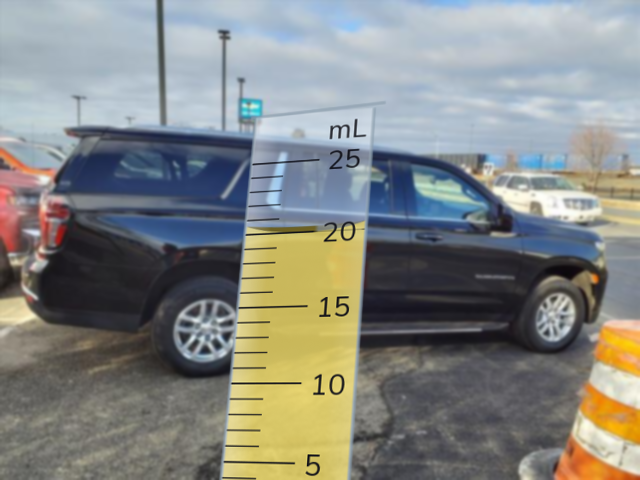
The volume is {"value": 20, "unit": "mL"}
